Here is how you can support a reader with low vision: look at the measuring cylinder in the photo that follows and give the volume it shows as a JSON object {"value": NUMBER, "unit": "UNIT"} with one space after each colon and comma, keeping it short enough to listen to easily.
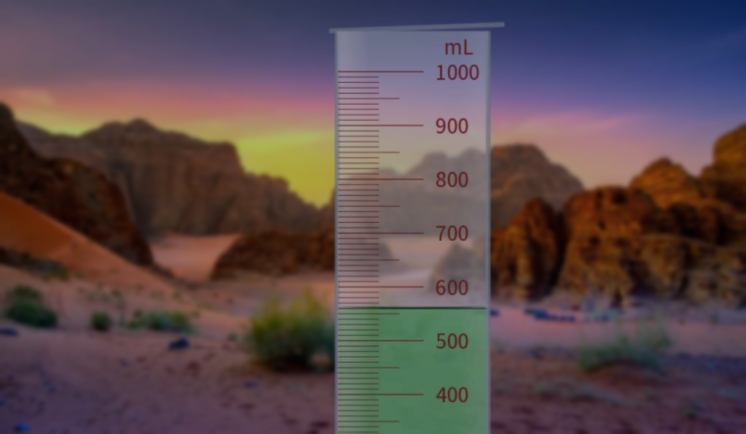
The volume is {"value": 560, "unit": "mL"}
